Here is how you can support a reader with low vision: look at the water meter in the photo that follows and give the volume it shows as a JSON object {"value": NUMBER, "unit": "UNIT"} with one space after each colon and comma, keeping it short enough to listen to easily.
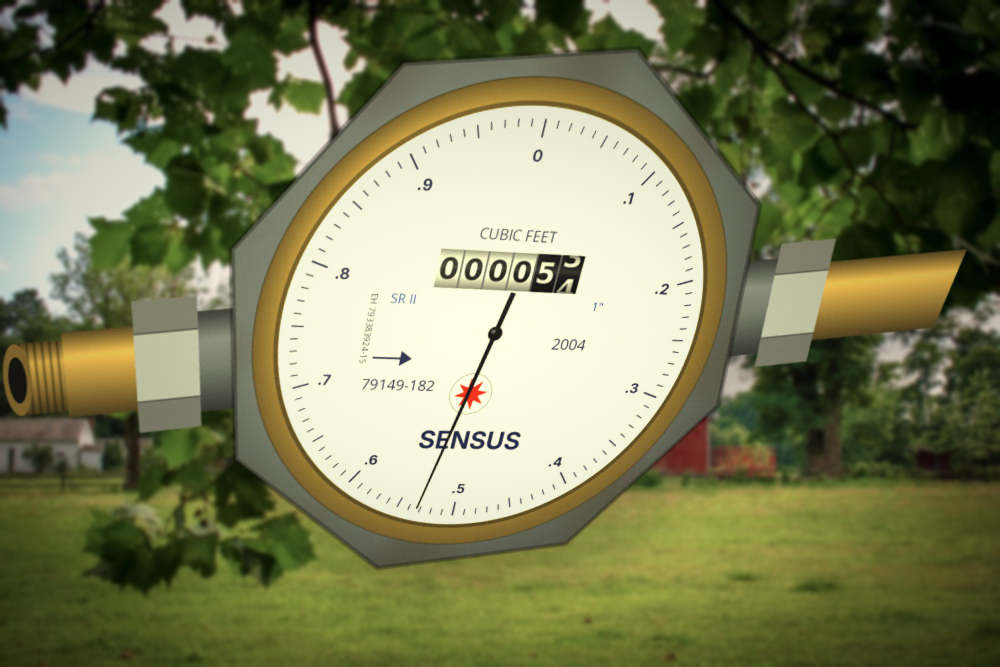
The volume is {"value": 53.53, "unit": "ft³"}
